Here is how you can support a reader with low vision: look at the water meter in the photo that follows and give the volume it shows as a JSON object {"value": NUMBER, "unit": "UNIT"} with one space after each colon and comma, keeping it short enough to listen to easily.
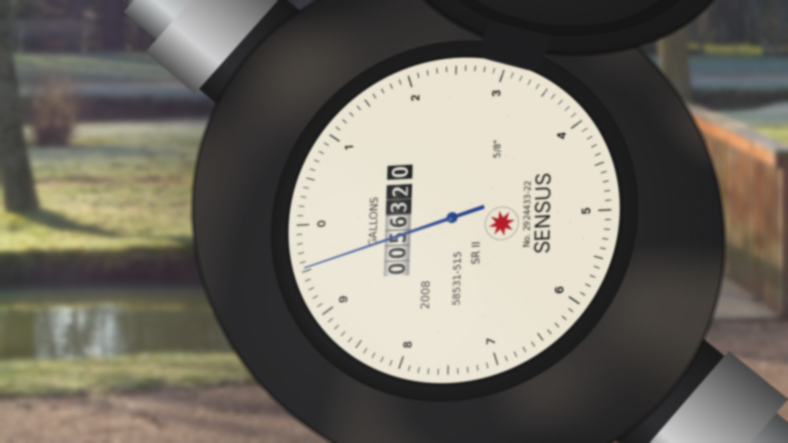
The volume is {"value": 56319.5, "unit": "gal"}
